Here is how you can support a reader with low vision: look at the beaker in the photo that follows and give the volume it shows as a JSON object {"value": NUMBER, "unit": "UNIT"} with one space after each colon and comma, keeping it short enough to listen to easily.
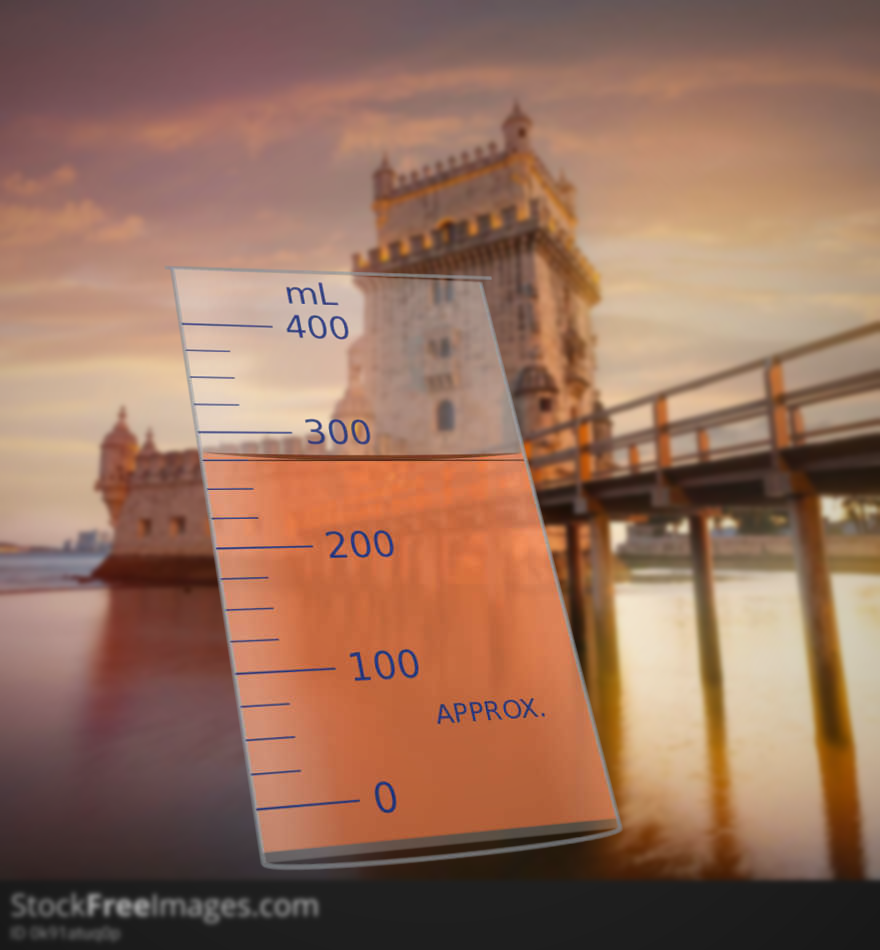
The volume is {"value": 275, "unit": "mL"}
